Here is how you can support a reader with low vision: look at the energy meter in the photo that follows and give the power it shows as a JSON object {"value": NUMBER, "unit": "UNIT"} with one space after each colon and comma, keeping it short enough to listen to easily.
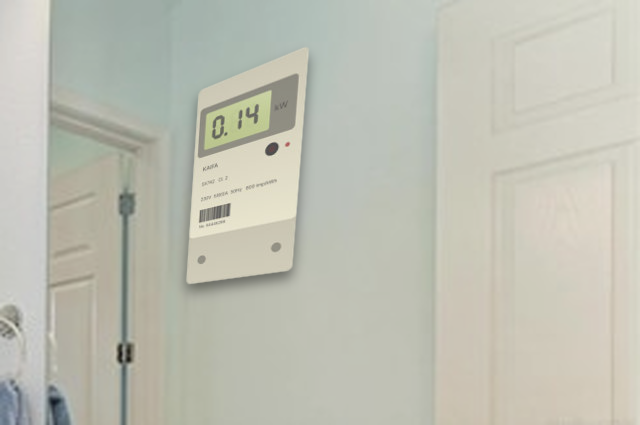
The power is {"value": 0.14, "unit": "kW"}
